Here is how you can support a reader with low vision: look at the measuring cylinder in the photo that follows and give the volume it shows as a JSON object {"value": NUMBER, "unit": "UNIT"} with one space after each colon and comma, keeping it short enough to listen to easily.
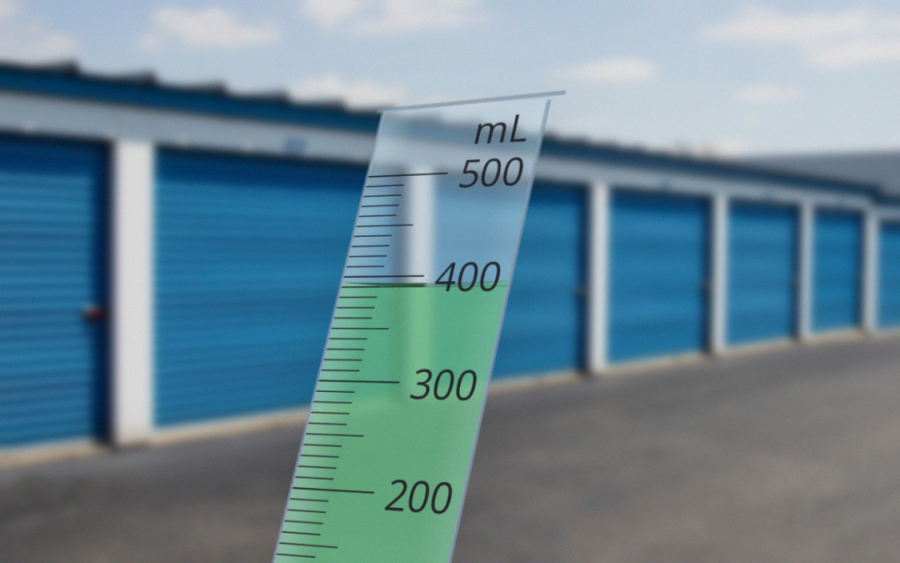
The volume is {"value": 390, "unit": "mL"}
